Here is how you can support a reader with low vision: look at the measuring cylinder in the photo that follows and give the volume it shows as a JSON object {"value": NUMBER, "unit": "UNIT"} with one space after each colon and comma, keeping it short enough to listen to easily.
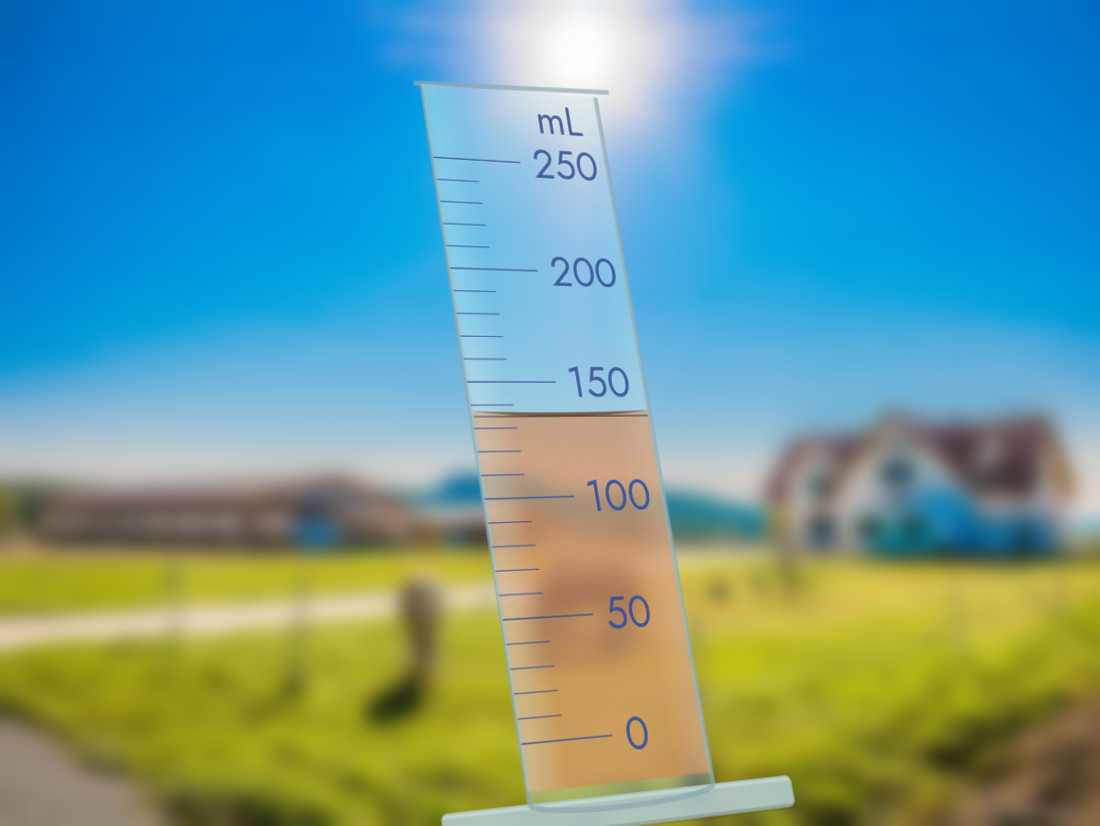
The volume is {"value": 135, "unit": "mL"}
